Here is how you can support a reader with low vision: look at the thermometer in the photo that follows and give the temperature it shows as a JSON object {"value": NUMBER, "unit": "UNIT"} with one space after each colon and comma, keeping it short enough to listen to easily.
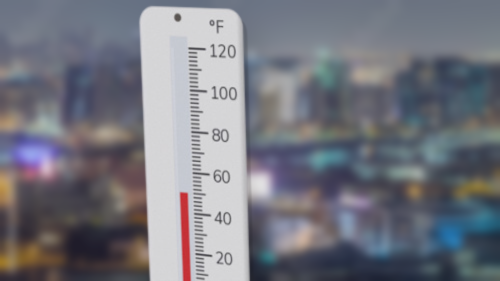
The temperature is {"value": 50, "unit": "°F"}
